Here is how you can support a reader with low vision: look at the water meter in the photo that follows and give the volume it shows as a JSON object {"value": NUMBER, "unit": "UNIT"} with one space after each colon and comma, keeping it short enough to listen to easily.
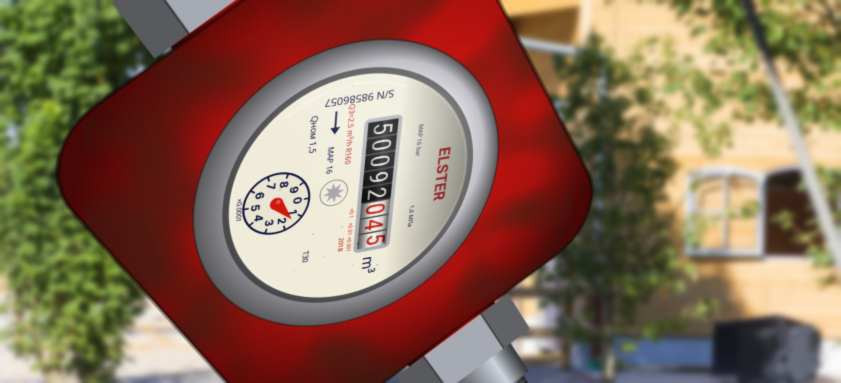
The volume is {"value": 50092.0451, "unit": "m³"}
